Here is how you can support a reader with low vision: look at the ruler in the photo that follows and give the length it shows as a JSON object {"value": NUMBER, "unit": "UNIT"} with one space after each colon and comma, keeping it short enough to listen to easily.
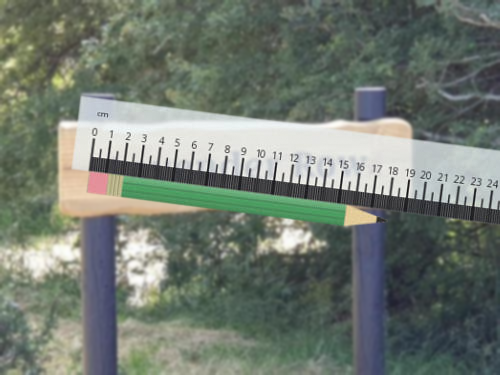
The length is {"value": 18, "unit": "cm"}
